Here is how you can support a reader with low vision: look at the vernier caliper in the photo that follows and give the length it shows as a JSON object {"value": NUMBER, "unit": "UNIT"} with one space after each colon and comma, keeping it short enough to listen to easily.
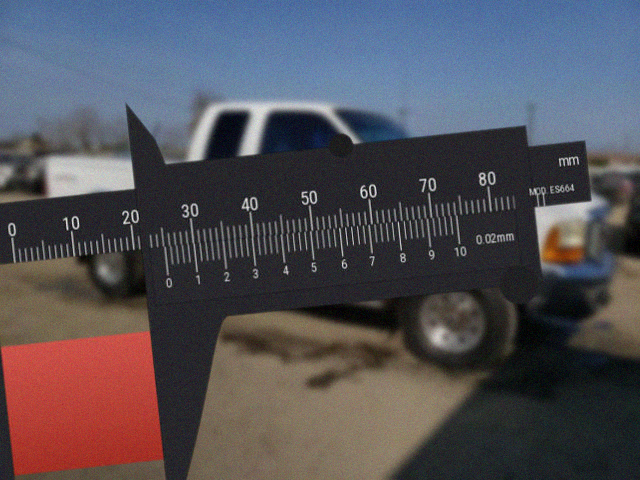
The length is {"value": 25.2, "unit": "mm"}
